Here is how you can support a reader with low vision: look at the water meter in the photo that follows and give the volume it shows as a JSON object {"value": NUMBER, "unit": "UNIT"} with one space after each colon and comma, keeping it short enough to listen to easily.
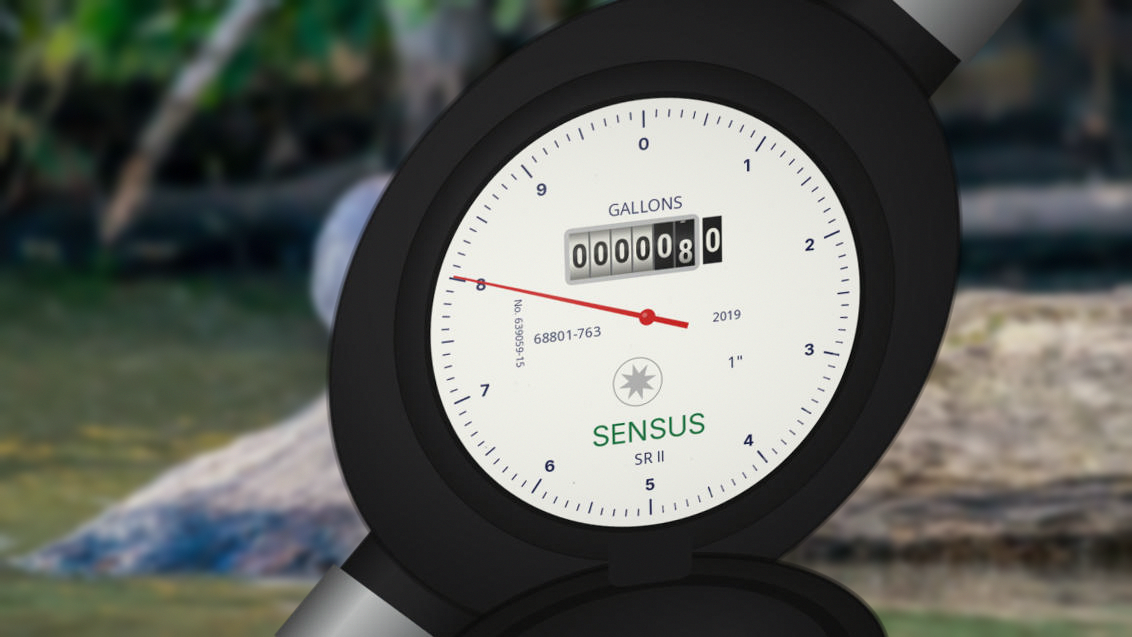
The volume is {"value": 78.0, "unit": "gal"}
